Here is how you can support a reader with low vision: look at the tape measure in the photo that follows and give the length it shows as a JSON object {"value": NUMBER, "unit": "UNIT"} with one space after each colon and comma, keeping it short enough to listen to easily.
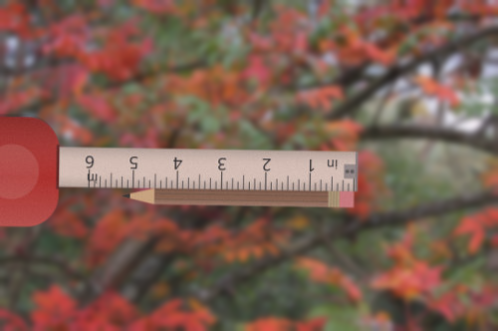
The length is {"value": 5.25, "unit": "in"}
